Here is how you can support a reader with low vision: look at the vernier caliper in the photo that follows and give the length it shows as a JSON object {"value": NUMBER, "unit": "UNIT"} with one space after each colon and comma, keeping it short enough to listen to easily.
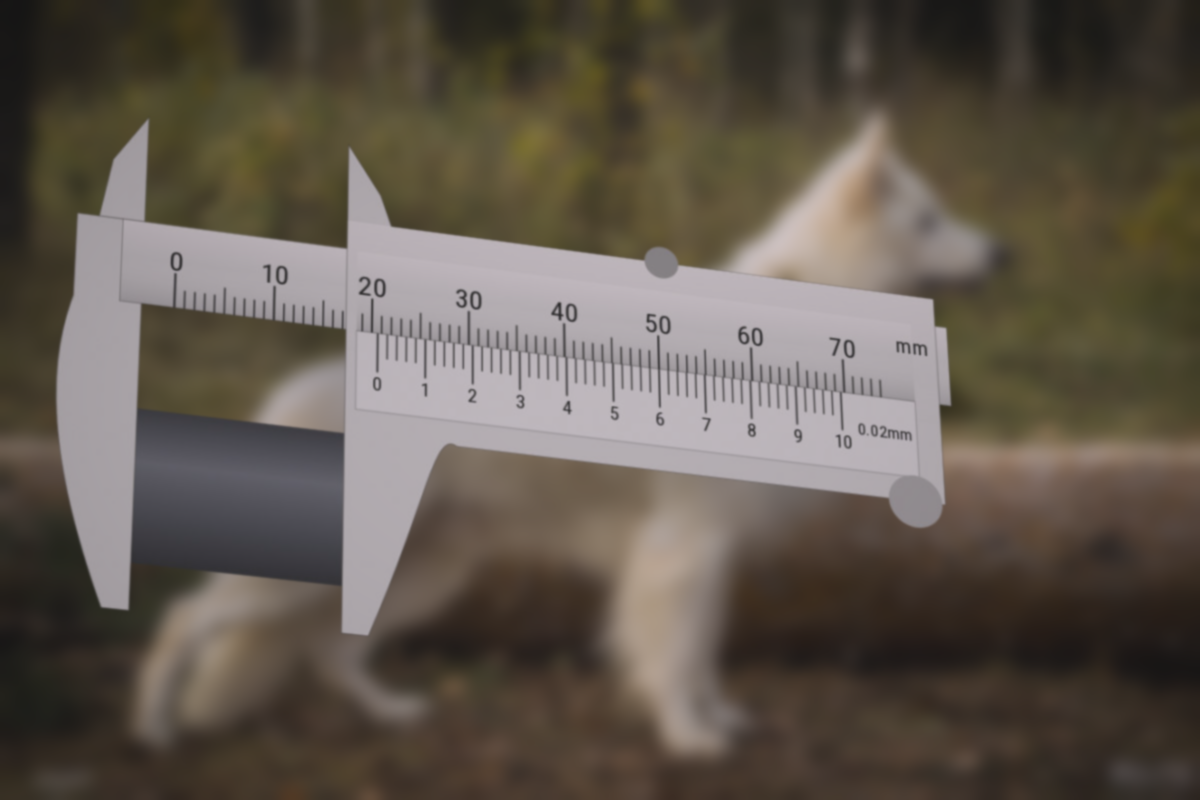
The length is {"value": 20.6, "unit": "mm"}
